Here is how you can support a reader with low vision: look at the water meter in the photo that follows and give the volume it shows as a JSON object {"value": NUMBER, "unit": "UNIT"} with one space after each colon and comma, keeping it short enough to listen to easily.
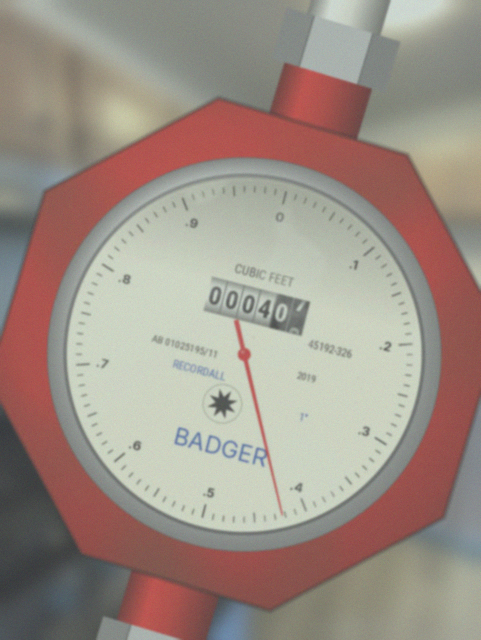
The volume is {"value": 407.42, "unit": "ft³"}
